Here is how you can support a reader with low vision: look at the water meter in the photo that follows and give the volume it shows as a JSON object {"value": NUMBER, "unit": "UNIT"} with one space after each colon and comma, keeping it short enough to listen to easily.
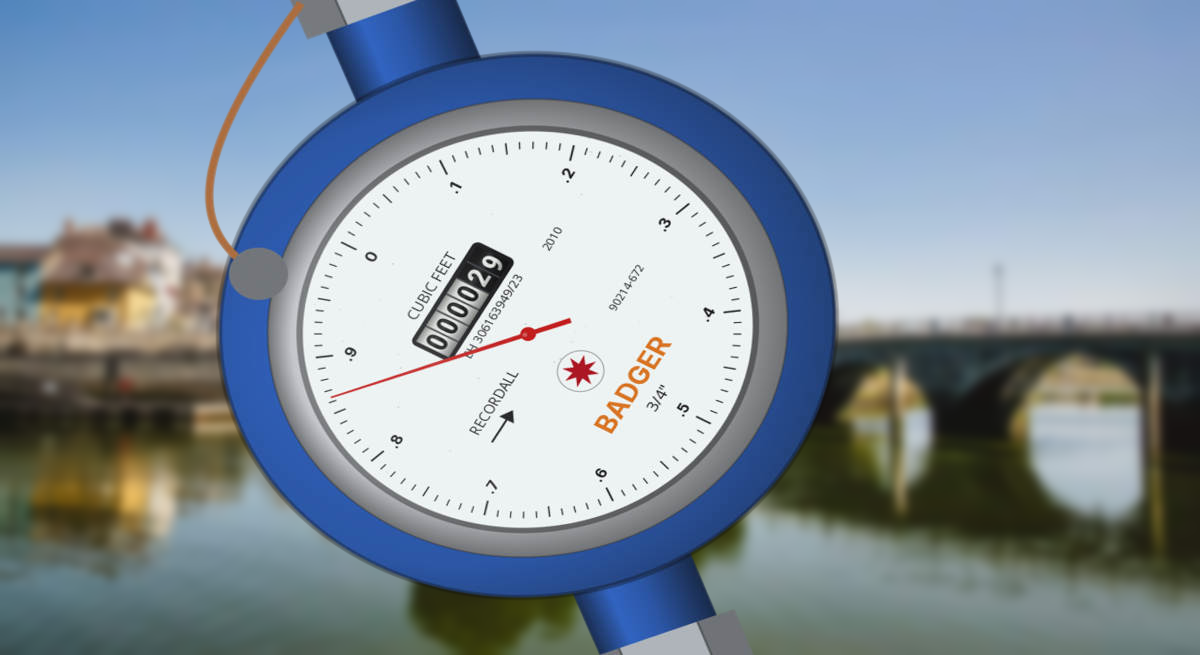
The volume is {"value": 28.86, "unit": "ft³"}
